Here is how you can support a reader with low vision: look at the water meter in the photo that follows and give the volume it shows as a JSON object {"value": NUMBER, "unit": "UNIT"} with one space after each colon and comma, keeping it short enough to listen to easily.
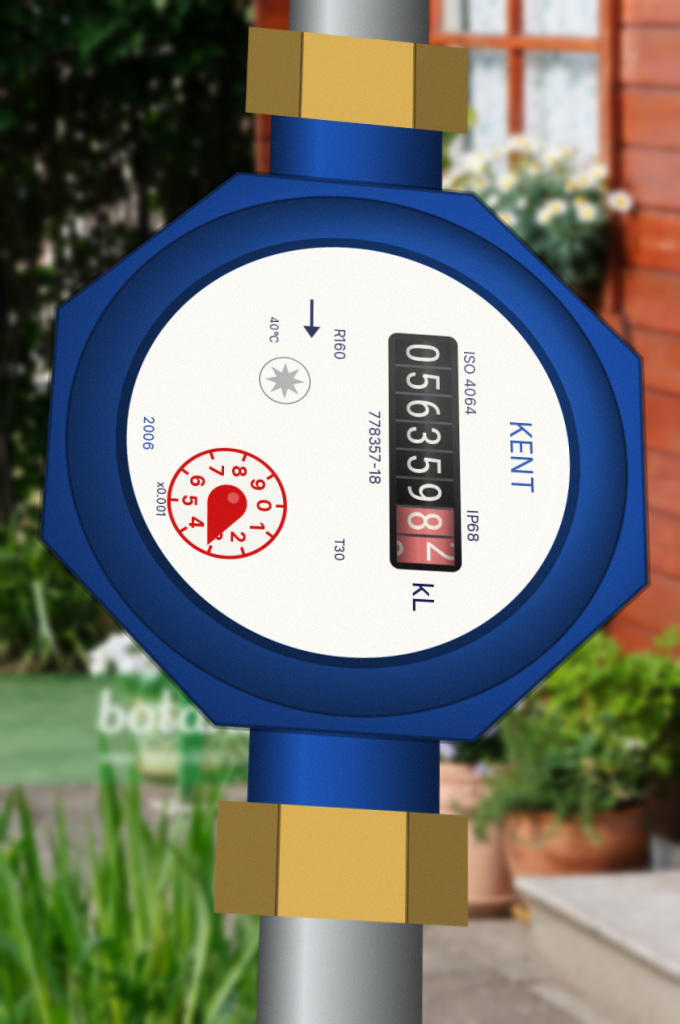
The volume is {"value": 56359.823, "unit": "kL"}
